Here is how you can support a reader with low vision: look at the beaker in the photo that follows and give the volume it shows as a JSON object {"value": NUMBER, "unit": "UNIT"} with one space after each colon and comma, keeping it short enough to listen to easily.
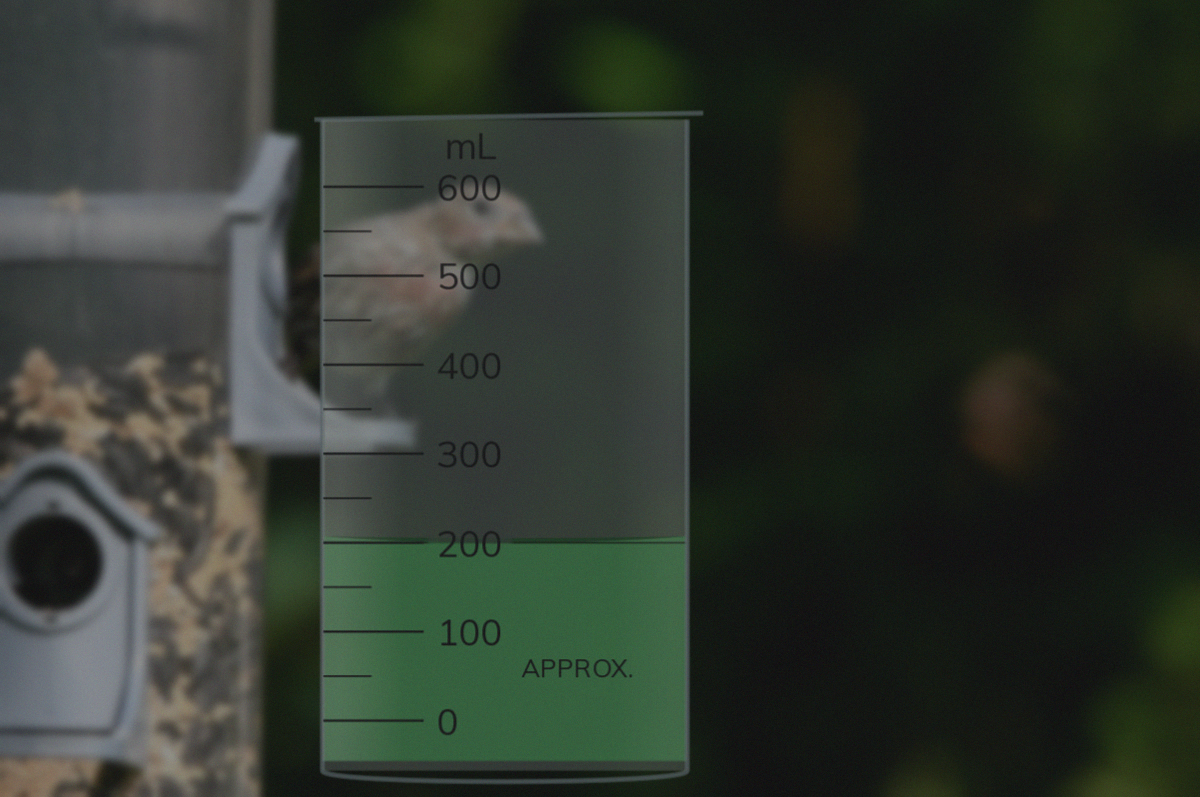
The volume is {"value": 200, "unit": "mL"}
